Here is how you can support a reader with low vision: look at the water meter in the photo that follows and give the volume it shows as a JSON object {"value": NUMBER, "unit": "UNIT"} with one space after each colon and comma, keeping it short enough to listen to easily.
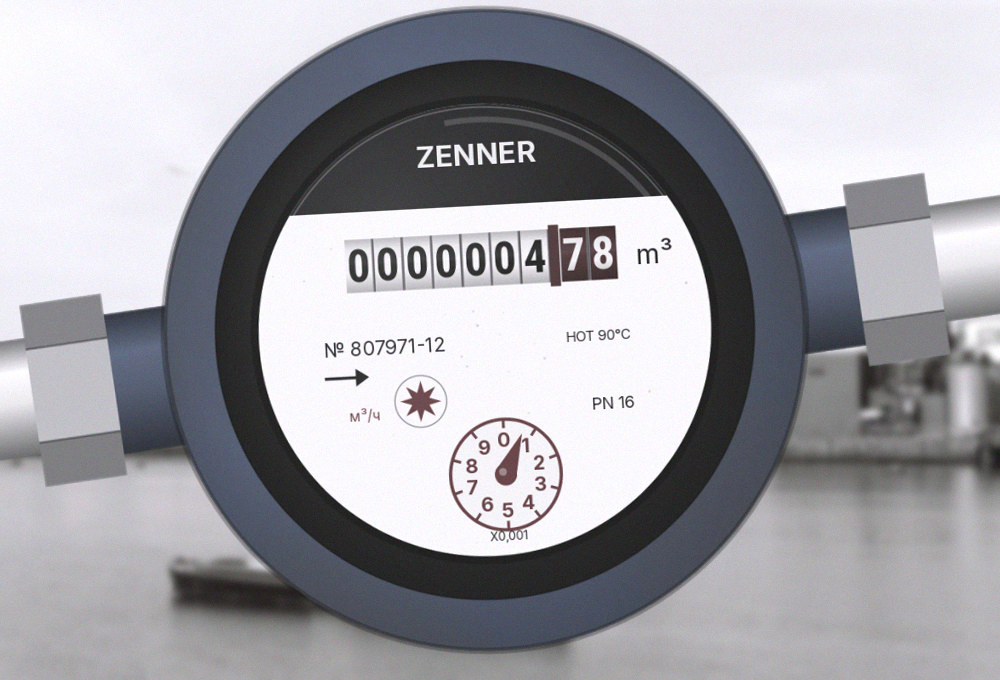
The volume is {"value": 4.780, "unit": "m³"}
